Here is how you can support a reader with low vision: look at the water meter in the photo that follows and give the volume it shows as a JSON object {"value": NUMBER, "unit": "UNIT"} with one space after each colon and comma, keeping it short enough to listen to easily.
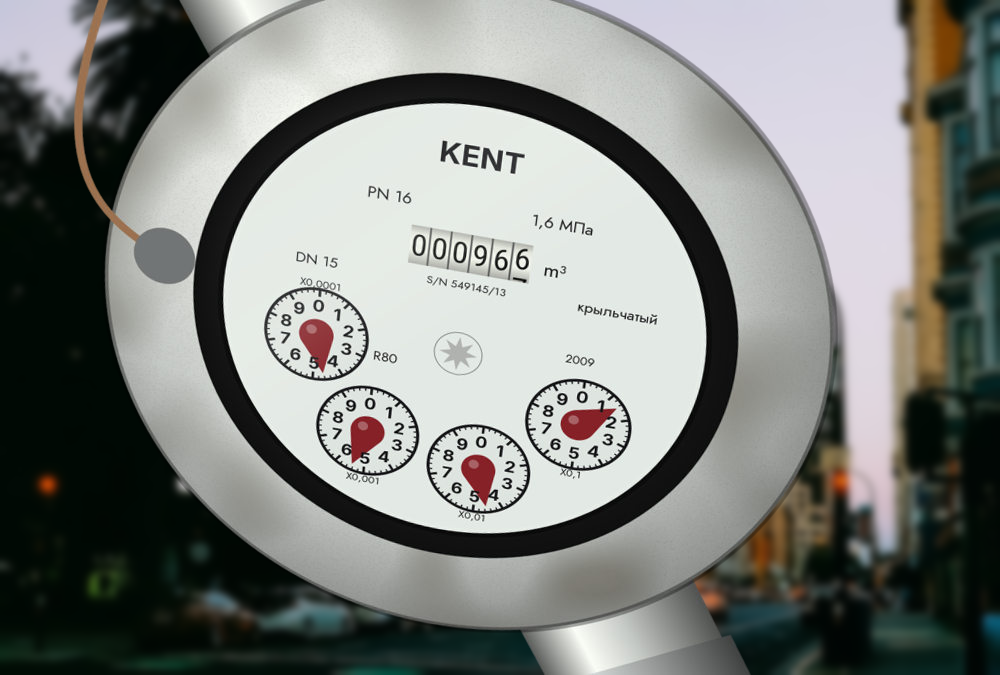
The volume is {"value": 966.1454, "unit": "m³"}
